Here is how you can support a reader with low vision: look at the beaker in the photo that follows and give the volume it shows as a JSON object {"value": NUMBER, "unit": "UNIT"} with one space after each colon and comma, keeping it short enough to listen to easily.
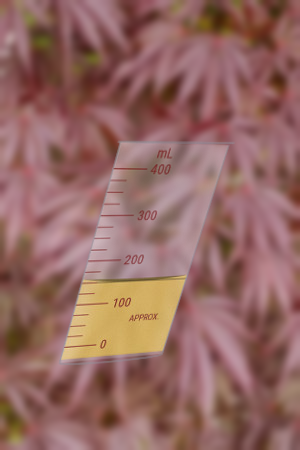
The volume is {"value": 150, "unit": "mL"}
